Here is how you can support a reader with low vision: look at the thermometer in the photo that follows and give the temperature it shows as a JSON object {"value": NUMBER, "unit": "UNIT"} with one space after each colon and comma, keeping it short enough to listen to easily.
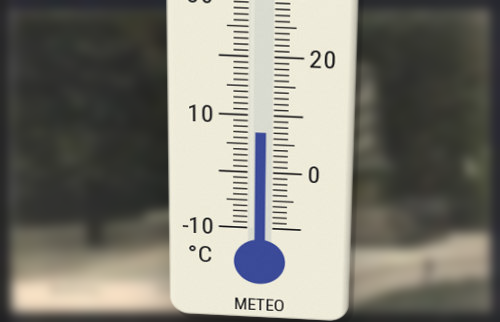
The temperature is {"value": 7, "unit": "°C"}
